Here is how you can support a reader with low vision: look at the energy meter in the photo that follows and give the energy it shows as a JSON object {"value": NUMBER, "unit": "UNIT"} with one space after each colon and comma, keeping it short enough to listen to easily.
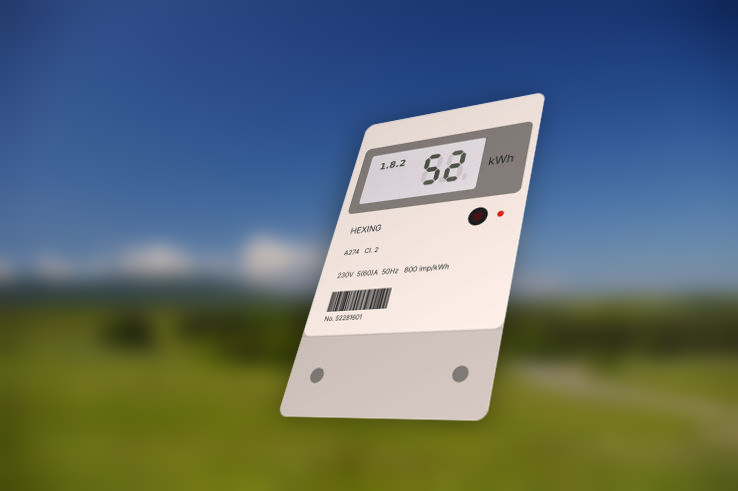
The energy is {"value": 52, "unit": "kWh"}
